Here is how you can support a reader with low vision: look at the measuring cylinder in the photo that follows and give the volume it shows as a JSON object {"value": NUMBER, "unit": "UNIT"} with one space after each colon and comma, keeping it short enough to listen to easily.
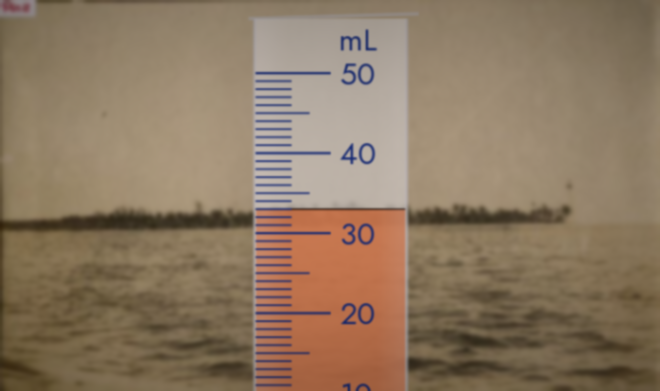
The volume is {"value": 33, "unit": "mL"}
